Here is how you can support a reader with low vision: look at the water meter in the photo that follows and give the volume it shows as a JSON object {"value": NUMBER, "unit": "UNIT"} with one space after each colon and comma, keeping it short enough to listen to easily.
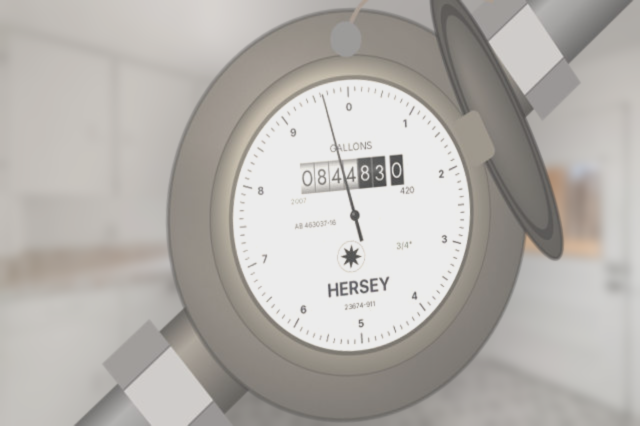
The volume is {"value": 844829.6, "unit": "gal"}
